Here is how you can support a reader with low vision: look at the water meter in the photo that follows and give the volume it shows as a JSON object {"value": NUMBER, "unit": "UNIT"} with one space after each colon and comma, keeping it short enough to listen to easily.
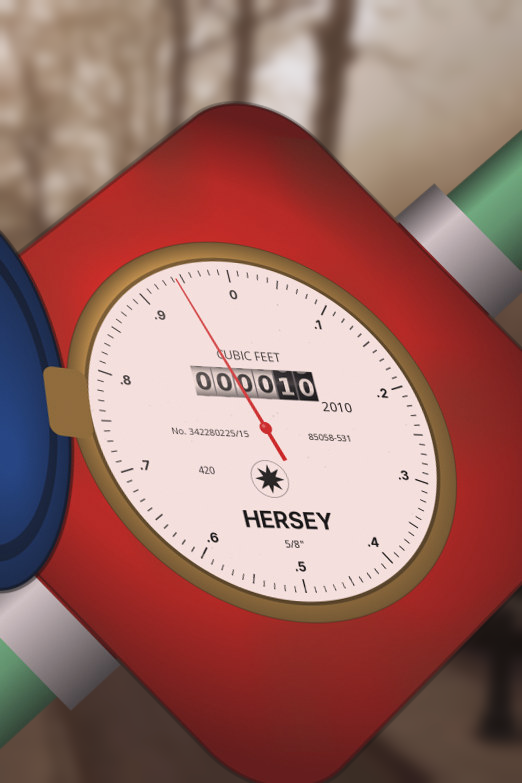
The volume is {"value": 9.94, "unit": "ft³"}
